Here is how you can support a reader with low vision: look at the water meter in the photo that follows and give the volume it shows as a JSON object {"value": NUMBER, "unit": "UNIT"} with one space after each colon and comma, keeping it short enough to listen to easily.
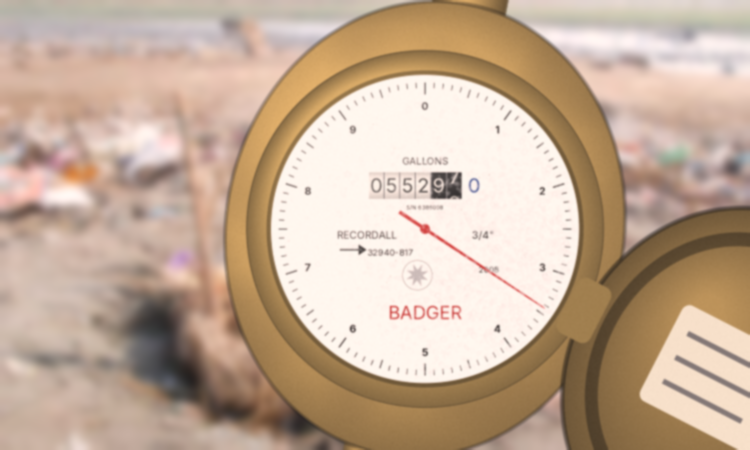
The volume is {"value": 552973.4, "unit": "gal"}
